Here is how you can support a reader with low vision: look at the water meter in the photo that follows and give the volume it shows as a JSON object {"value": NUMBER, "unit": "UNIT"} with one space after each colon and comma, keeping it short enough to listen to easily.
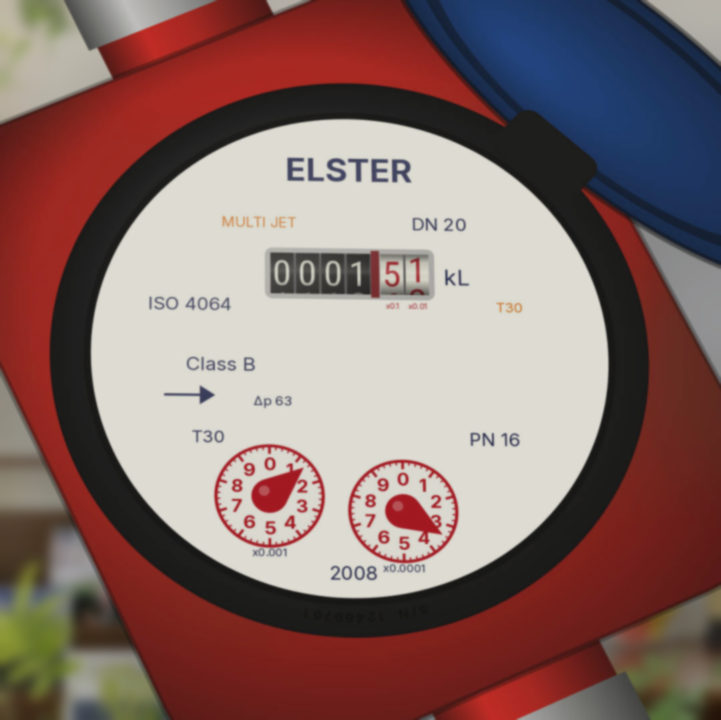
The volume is {"value": 1.5113, "unit": "kL"}
